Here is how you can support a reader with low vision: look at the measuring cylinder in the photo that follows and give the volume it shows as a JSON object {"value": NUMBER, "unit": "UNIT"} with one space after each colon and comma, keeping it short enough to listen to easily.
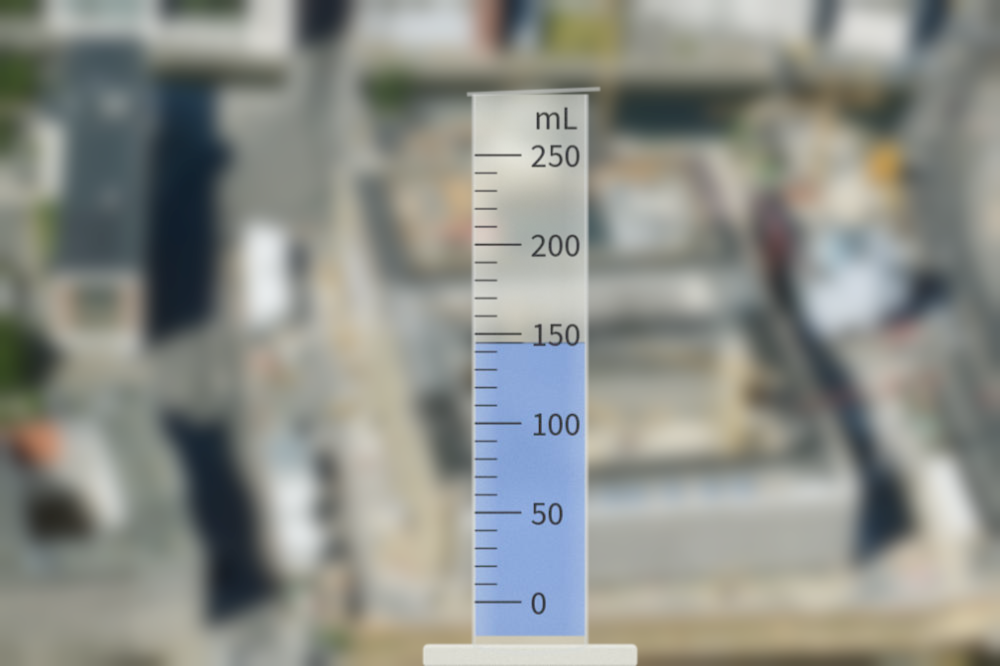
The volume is {"value": 145, "unit": "mL"}
